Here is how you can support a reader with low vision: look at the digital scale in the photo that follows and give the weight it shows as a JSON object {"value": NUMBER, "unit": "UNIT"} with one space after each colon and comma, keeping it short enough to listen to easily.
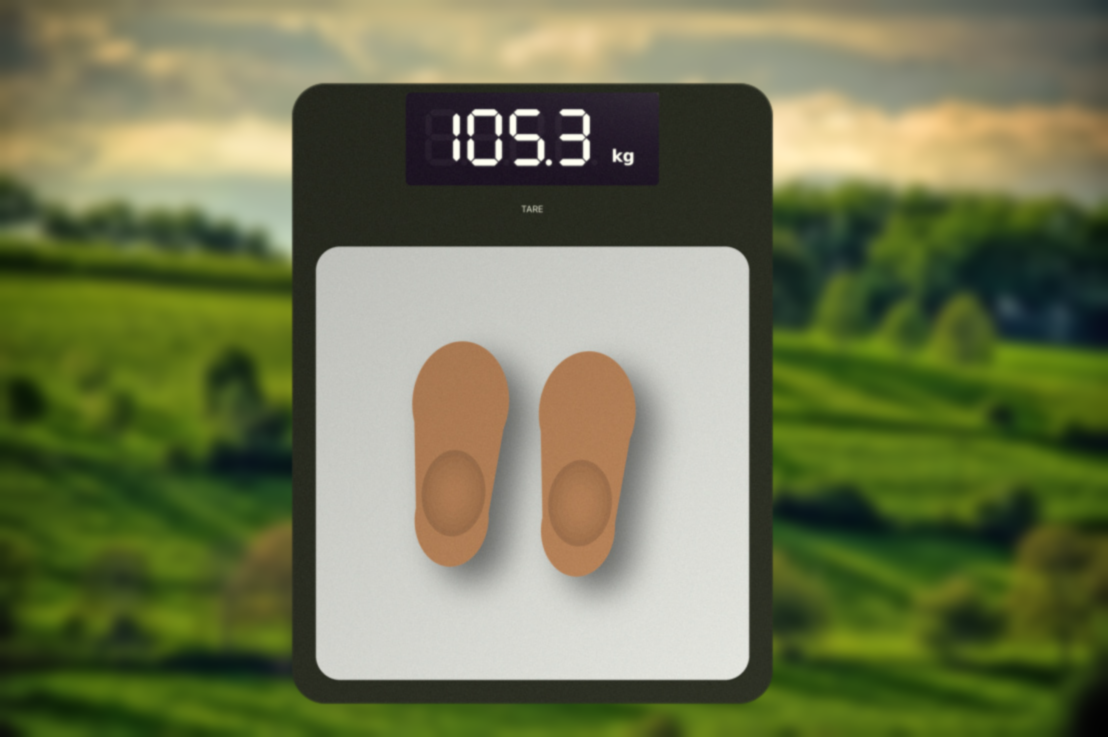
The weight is {"value": 105.3, "unit": "kg"}
